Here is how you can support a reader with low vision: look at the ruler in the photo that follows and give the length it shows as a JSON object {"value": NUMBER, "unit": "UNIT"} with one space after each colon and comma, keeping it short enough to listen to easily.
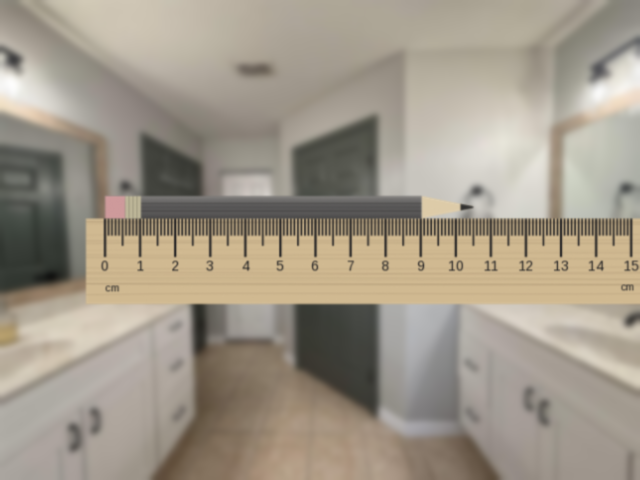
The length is {"value": 10.5, "unit": "cm"}
